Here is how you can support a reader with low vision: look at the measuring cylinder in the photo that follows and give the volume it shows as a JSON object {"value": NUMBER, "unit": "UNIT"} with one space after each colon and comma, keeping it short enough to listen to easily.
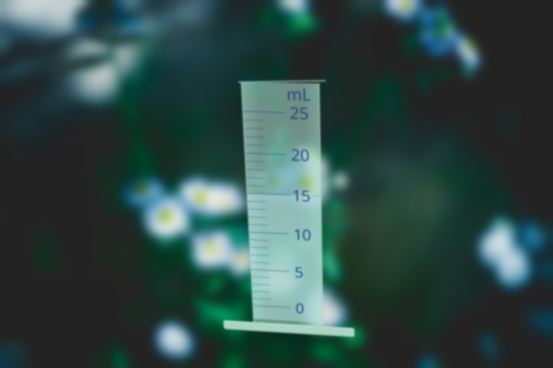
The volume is {"value": 15, "unit": "mL"}
